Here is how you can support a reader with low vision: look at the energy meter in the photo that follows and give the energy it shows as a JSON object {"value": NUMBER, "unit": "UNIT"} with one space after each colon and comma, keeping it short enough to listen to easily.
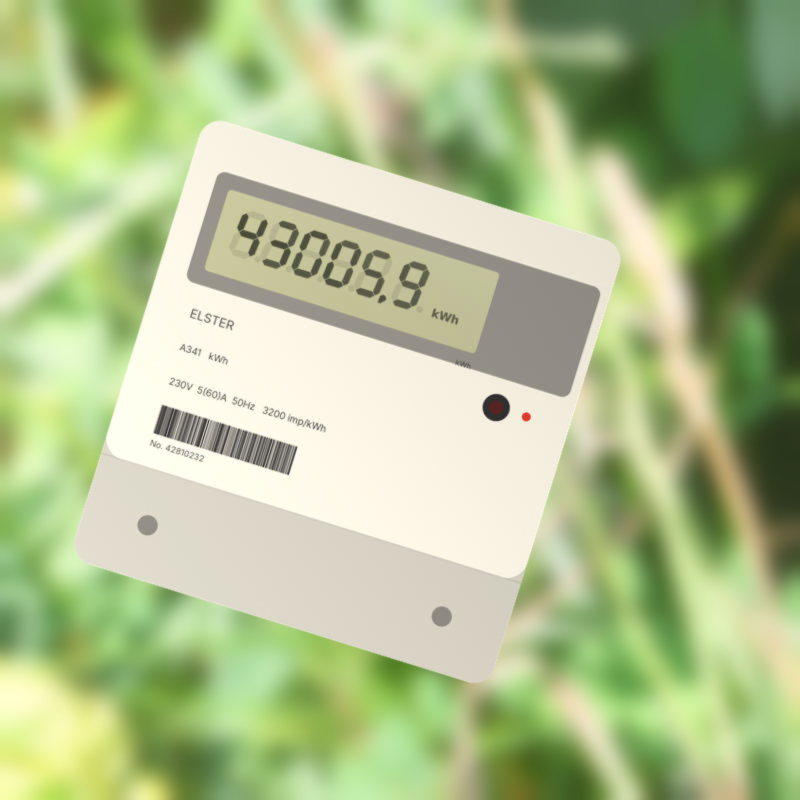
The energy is {"value": 43005.9, "unit": "kWh"}
